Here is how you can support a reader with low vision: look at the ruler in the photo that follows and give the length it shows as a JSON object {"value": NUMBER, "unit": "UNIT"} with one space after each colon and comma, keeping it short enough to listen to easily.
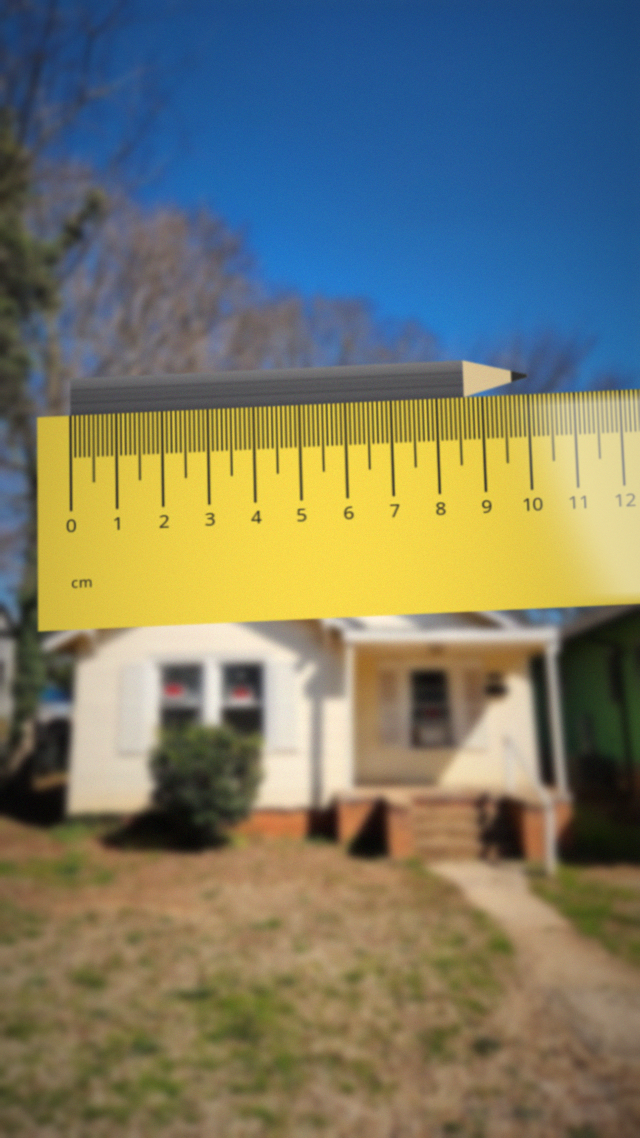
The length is {"value": 10, "unit": "cm"}
